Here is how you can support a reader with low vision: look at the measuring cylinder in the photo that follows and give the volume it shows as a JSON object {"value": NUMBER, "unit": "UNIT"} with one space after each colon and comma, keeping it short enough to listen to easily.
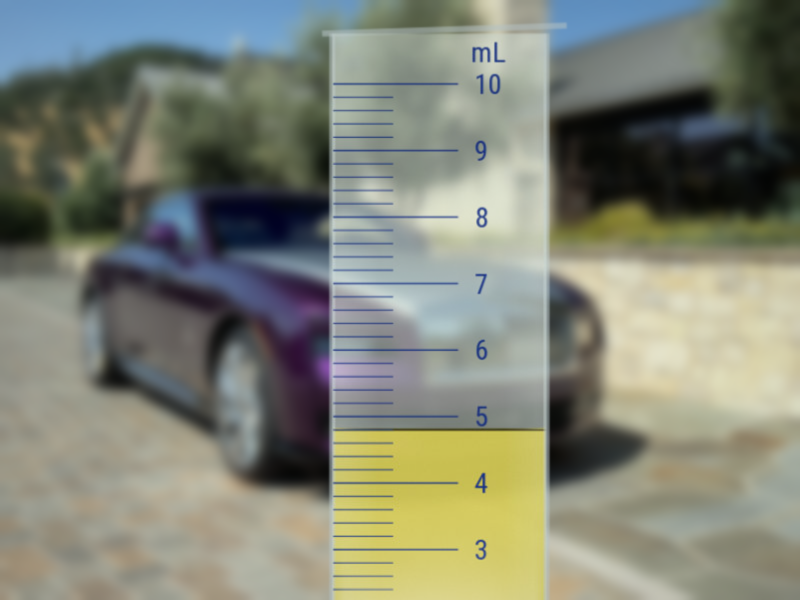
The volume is {"value": 4.8, "unit": "mL"}
